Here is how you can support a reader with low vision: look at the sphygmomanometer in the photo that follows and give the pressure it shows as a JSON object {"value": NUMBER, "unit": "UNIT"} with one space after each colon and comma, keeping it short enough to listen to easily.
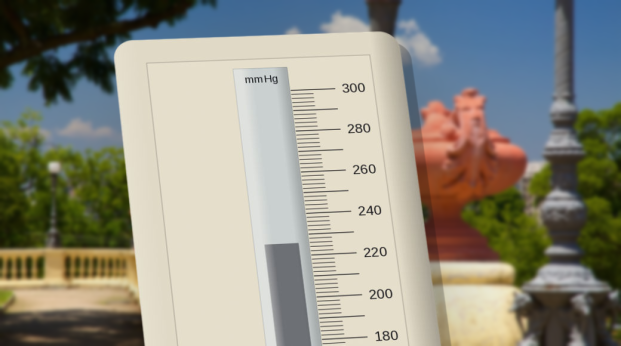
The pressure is {"value": 226, "unit": "mmHg"}
